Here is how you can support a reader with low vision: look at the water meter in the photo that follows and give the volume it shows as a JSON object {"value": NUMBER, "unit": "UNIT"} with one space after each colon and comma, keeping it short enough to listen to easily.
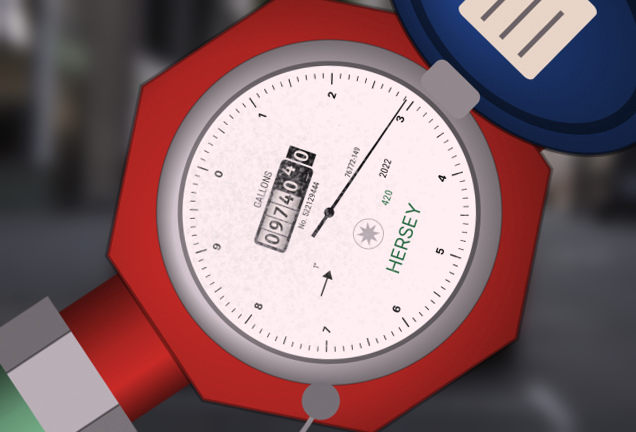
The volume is {"value": 974042.9, "unit": "gal"}
